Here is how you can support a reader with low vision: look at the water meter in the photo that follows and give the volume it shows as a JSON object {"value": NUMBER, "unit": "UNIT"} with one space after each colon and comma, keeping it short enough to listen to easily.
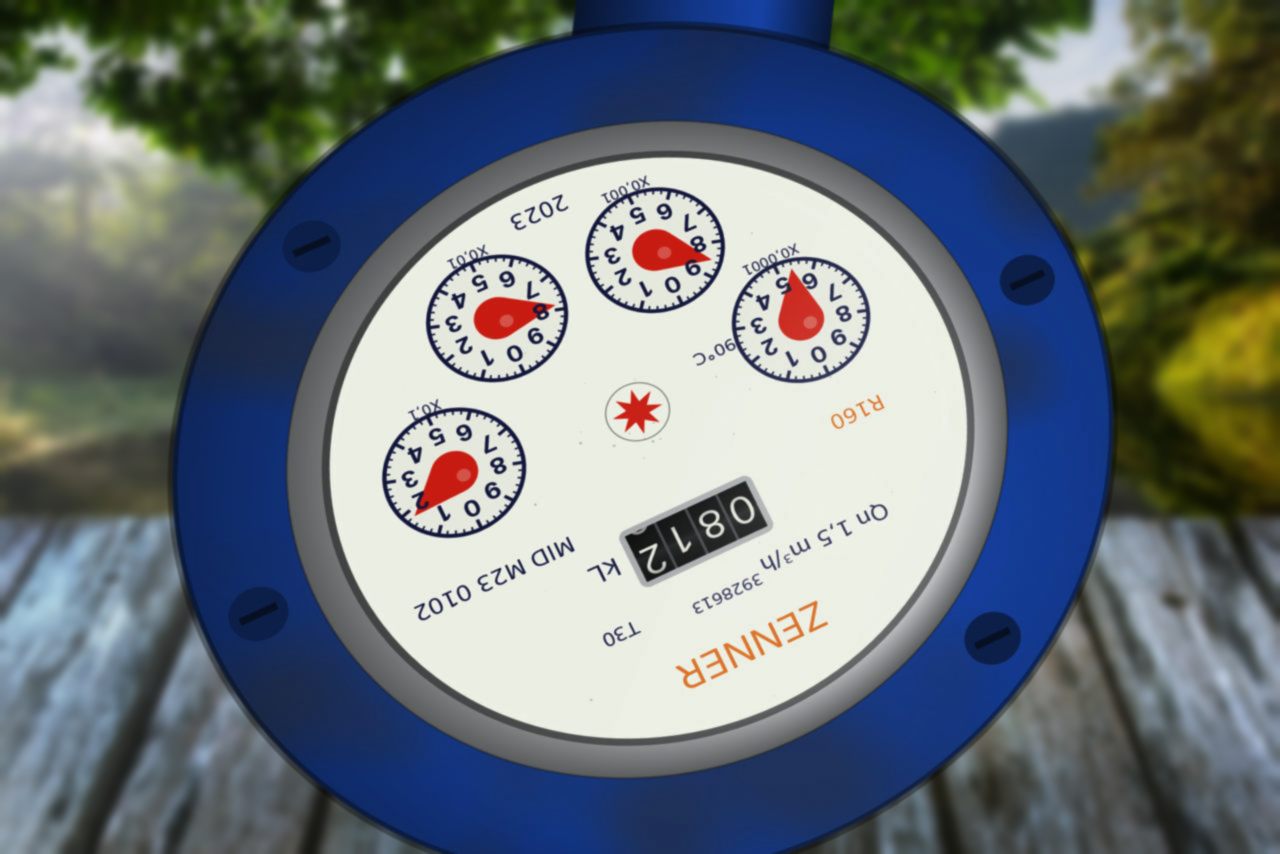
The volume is {"value": 812.1785, "unit": "kL"}
